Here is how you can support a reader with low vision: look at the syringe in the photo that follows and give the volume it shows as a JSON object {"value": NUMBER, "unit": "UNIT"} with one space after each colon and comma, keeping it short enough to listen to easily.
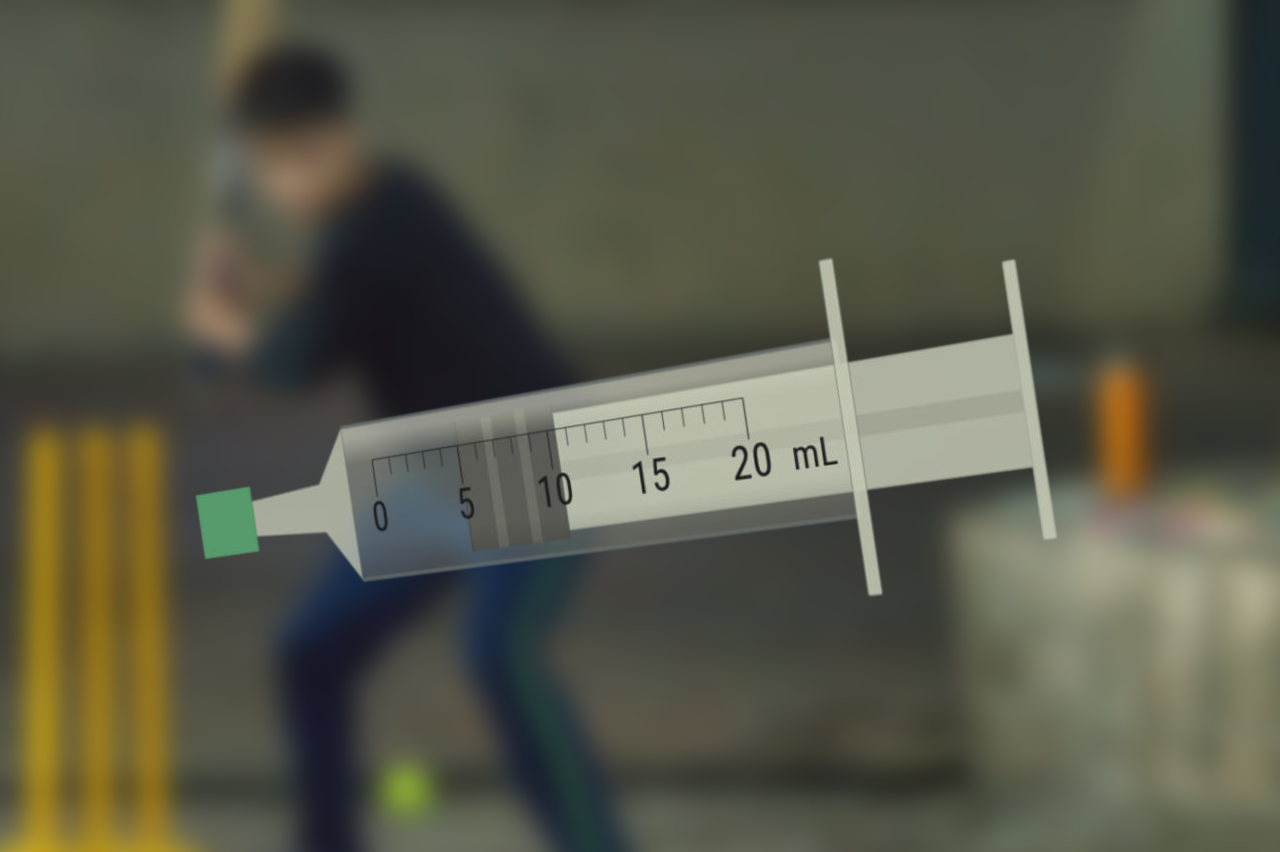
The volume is {"value": 5, "unit": "mL"}
